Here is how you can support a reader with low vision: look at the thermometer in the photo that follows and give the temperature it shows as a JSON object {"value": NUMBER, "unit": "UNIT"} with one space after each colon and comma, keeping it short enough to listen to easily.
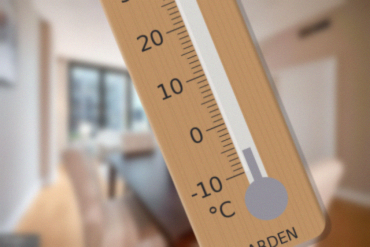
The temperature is {"value": -6, "unit": "°C"}
